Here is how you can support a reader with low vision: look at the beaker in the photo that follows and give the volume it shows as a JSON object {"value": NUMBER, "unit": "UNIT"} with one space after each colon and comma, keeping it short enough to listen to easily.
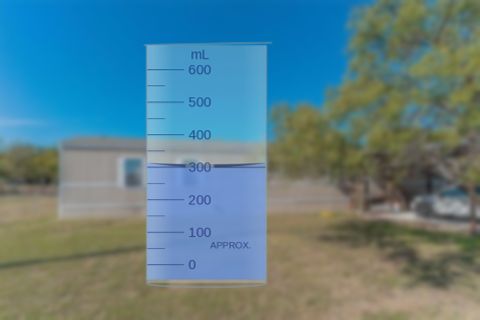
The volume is {"value": 300, "unit": "mL"}
